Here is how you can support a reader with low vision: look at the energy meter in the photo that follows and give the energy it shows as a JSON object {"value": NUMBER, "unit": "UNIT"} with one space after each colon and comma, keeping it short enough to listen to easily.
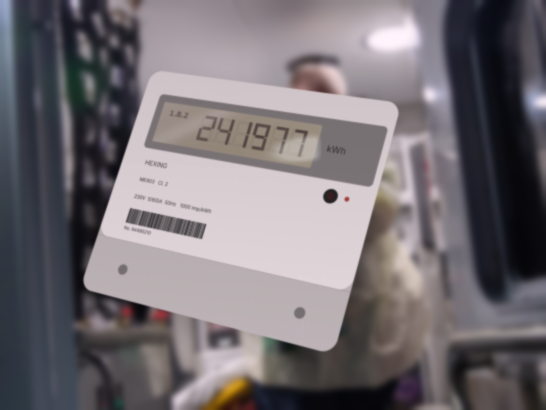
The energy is {"value": 241977, "unit": "kWh"}
